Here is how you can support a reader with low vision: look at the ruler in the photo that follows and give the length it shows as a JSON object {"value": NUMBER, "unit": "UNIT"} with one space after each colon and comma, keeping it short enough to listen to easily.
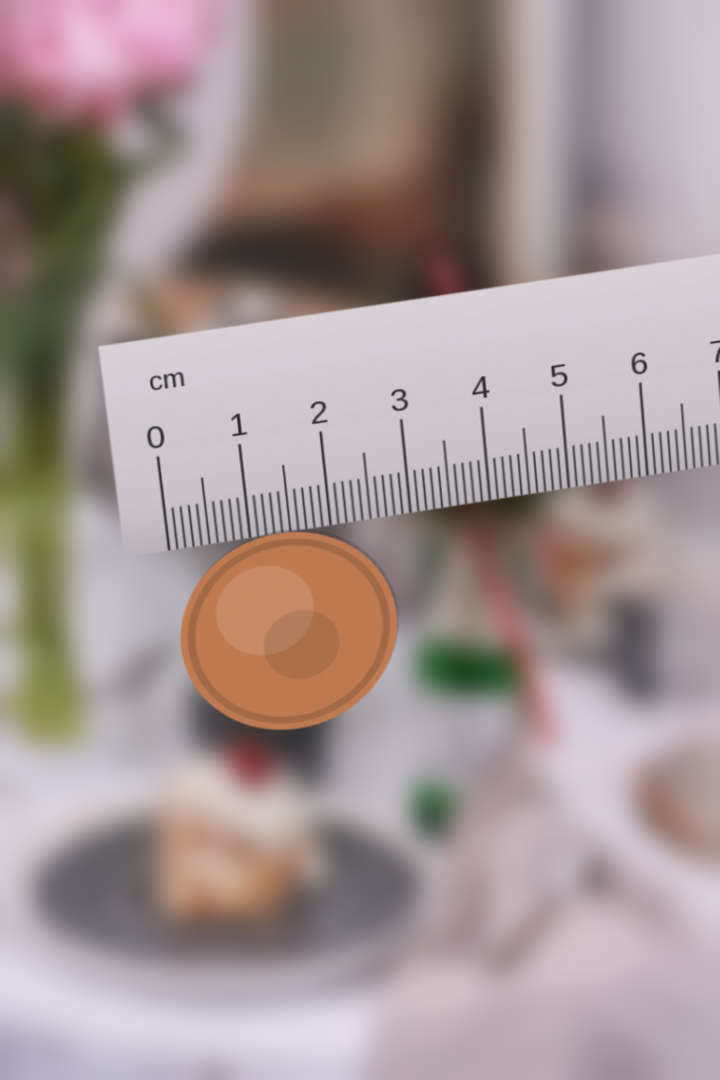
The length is {"value": 2.7, "unit": "cm"}
